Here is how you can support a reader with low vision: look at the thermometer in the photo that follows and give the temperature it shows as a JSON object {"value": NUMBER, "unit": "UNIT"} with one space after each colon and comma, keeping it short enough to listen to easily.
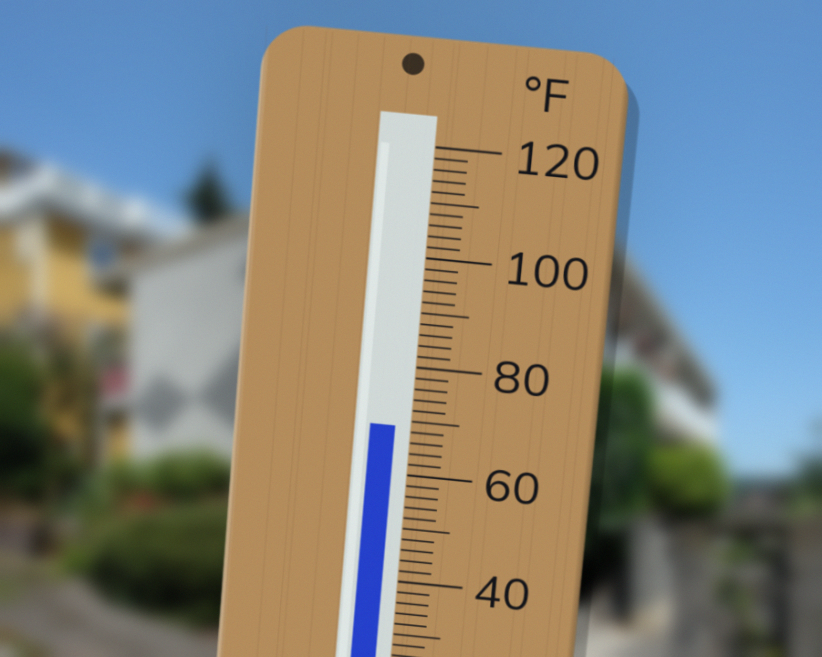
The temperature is {"value": 69, "unit": "°F"}
